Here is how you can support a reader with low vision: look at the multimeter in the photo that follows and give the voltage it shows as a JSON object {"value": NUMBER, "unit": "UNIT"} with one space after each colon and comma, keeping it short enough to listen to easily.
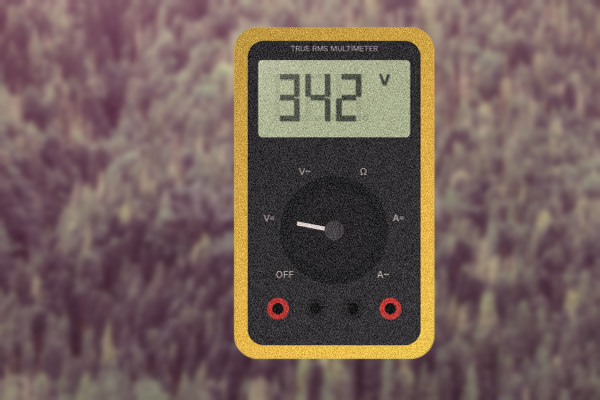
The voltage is {"value": 342, "unit": "V"}
